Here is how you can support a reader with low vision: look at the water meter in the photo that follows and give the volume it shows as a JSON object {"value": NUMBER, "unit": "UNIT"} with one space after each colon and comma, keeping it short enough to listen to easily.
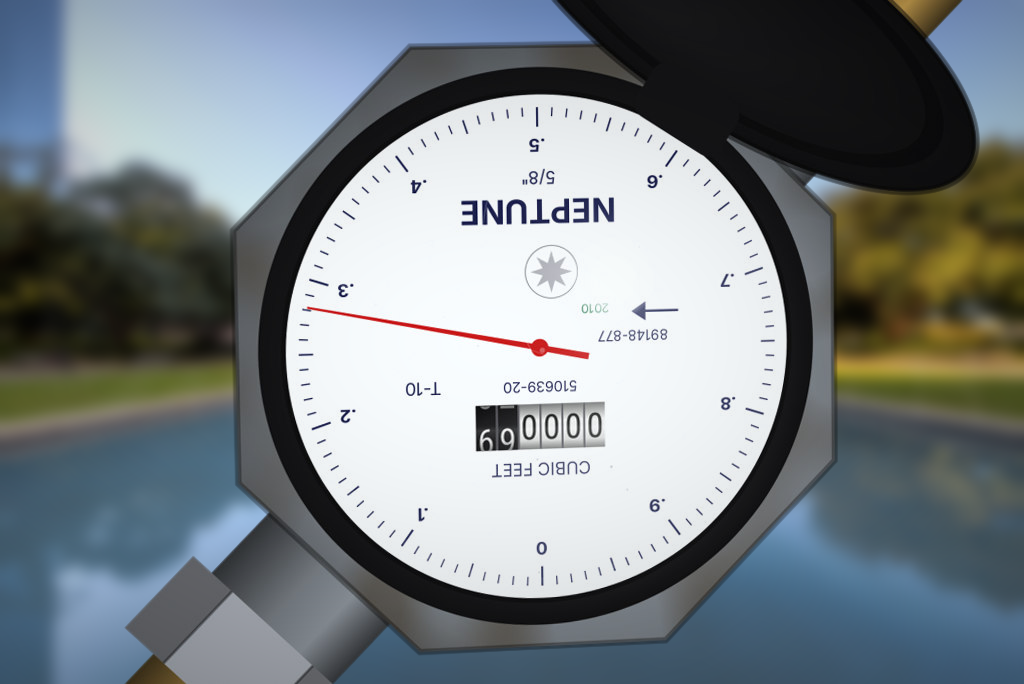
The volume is {"value": 69.28, "unit": "ft³"}
